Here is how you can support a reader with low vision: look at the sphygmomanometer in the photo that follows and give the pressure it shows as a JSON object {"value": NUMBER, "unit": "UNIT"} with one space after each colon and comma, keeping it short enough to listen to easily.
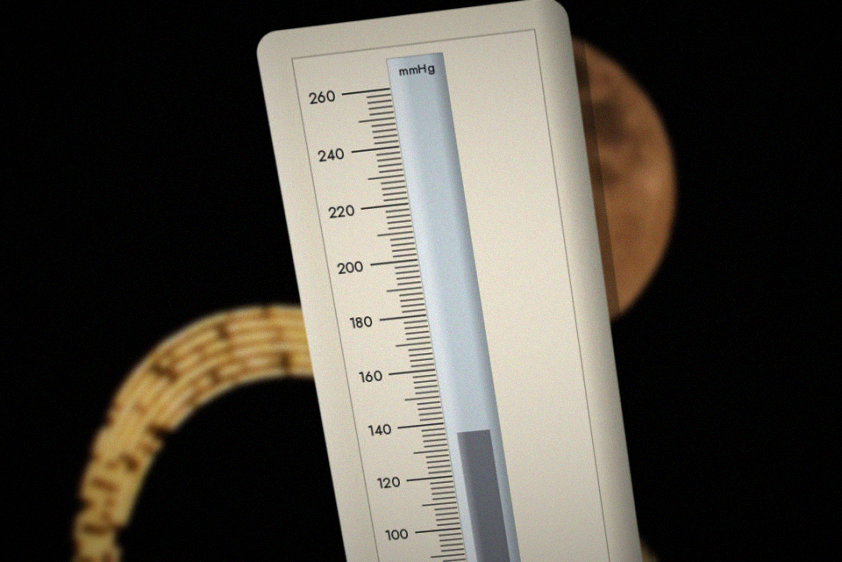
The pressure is {"value": 136, "unit": "mmHg"}
